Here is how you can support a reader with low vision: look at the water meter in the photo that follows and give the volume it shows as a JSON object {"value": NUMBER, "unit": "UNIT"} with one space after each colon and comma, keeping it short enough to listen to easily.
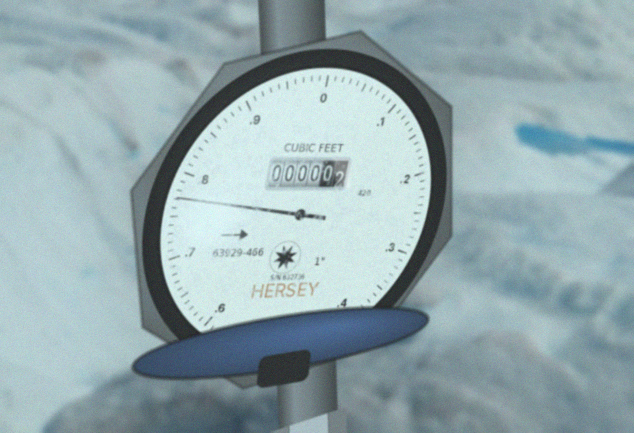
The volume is {"value": 1.77, "unit": "ft³"}
